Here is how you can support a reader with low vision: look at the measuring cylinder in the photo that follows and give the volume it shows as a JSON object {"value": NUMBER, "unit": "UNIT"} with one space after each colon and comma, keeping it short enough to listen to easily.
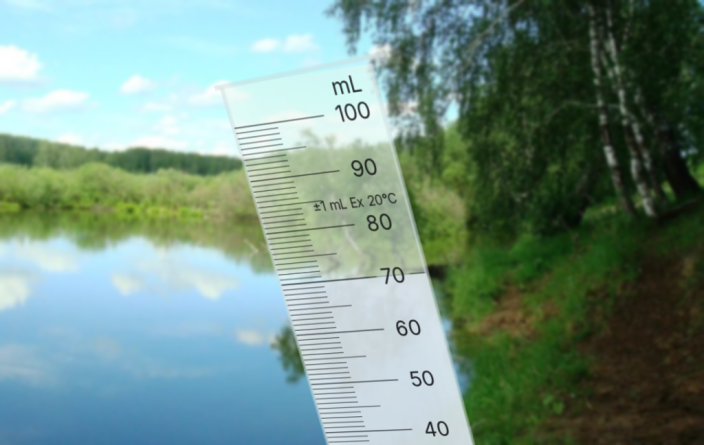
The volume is {"value": 70, "unit": "mL"}
